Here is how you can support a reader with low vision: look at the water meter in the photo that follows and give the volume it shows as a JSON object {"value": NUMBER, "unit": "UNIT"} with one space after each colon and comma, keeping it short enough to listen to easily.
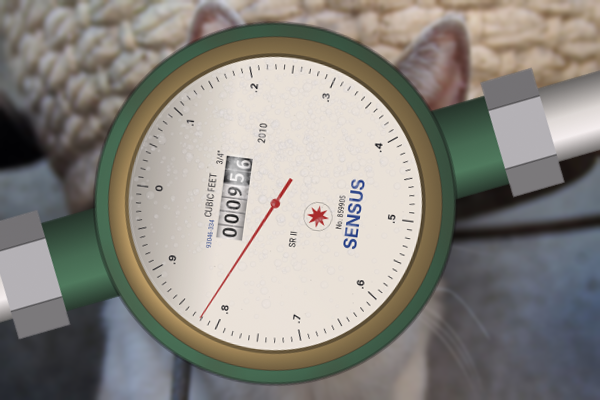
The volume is {"value": 955.82, "unit": "ft³"}
